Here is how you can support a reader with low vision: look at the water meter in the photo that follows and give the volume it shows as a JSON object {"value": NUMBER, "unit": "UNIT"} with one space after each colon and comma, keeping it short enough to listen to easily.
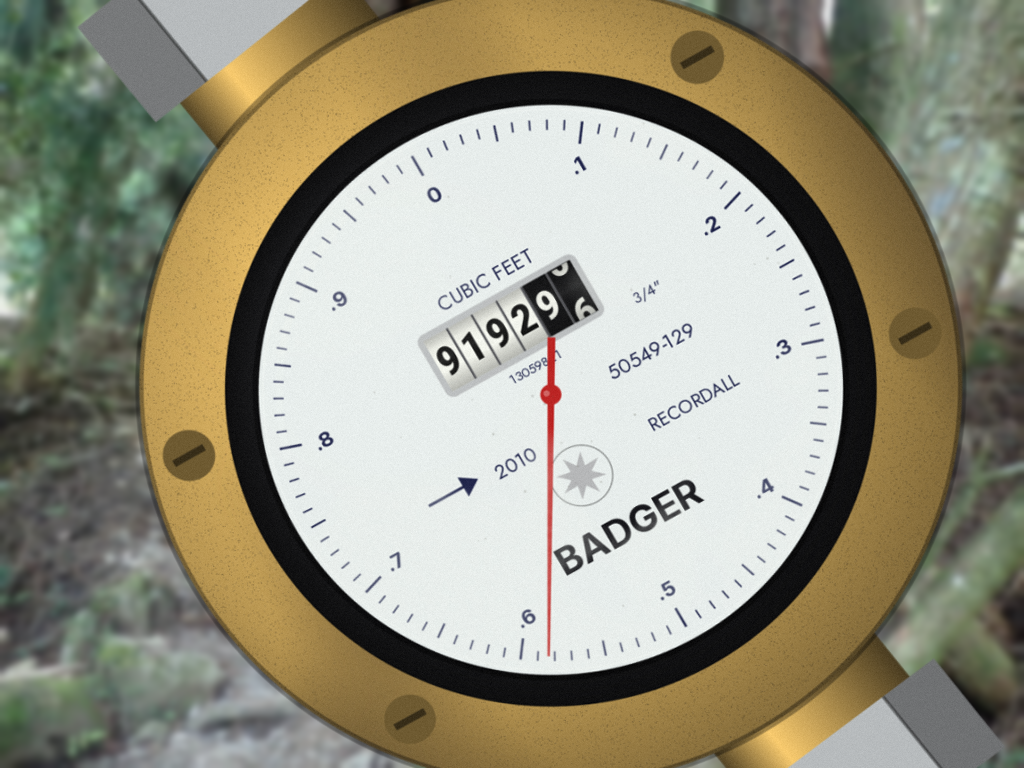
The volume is {"value": 919295.58, "unit": "ft³"}
